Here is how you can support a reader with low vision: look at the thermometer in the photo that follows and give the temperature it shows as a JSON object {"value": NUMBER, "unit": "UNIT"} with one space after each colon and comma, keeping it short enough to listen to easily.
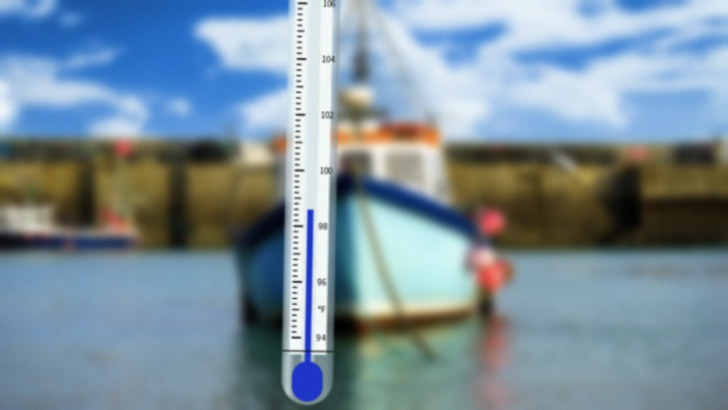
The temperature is {"value": 98.6, "unit": "°F"}
